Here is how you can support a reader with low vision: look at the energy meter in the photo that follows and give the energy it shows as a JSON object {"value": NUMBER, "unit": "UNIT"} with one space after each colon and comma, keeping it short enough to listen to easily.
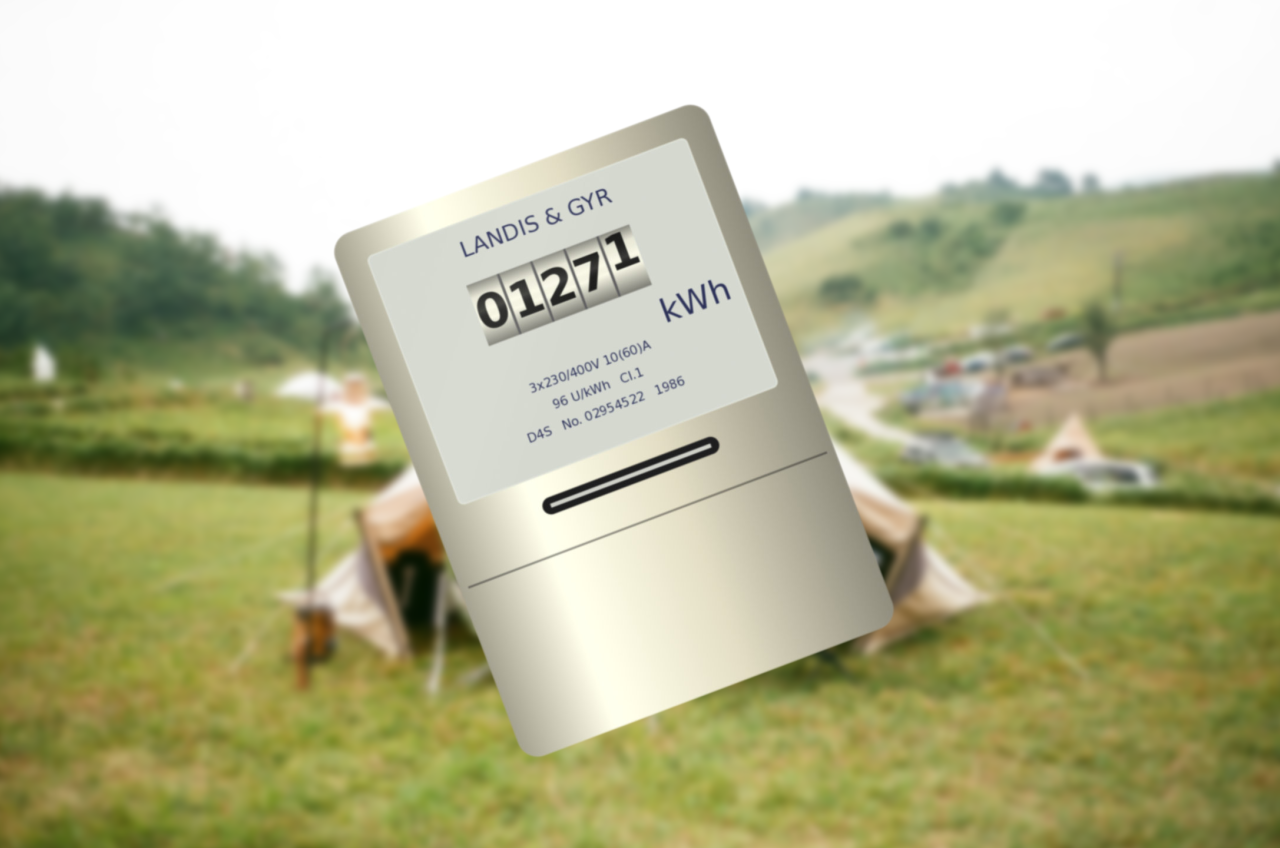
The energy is {"value": 1271, "unit": "kWh"}
